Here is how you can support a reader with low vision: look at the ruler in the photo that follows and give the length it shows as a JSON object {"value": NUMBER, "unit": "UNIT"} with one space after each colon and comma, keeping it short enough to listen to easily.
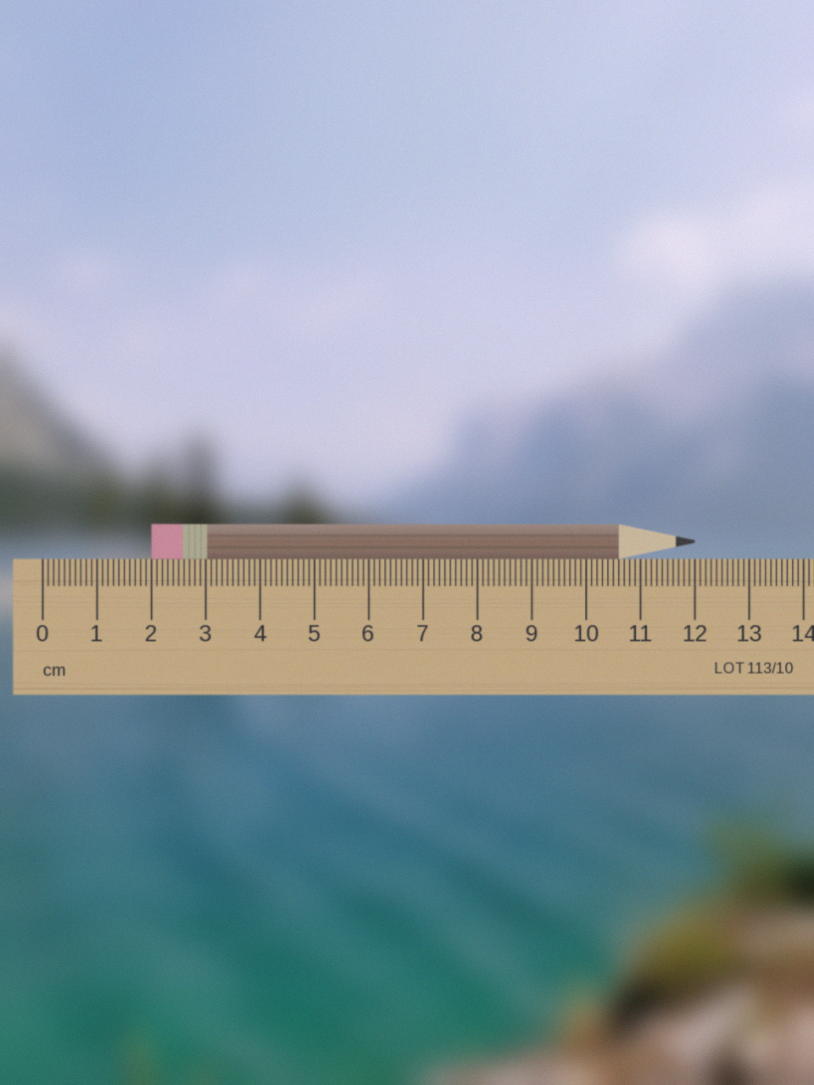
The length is {"value": 10, "unit": "cm"}
